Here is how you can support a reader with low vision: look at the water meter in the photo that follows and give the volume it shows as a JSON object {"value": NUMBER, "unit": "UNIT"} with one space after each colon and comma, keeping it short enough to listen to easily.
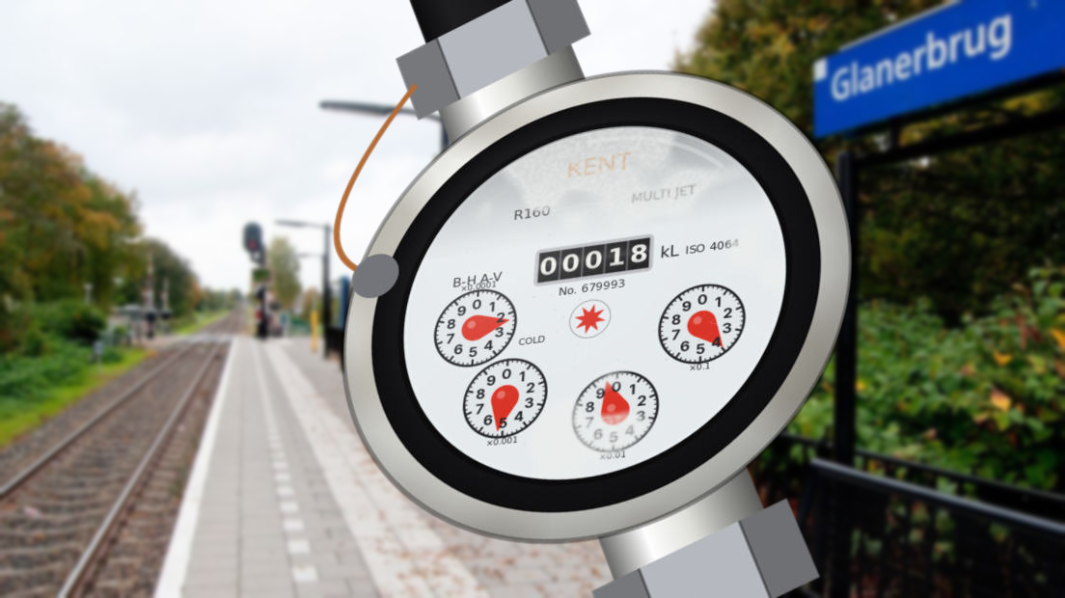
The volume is {"value": 18.3952, "unit": "kL"}
